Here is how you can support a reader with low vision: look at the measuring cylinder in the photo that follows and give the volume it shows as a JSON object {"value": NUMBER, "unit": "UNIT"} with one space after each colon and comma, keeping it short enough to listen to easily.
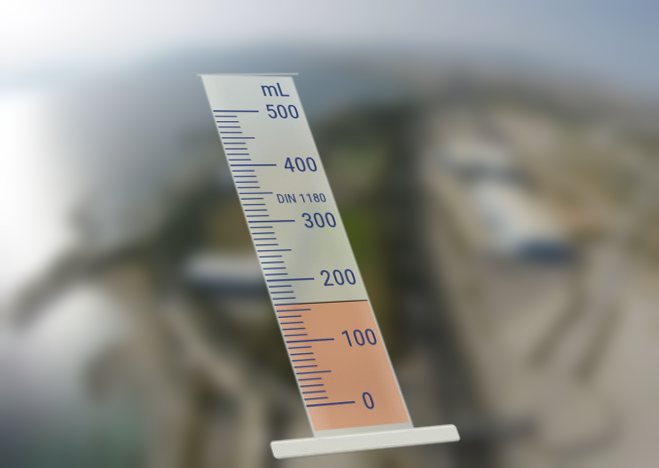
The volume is {"value": 160, "unit": "mL"}
